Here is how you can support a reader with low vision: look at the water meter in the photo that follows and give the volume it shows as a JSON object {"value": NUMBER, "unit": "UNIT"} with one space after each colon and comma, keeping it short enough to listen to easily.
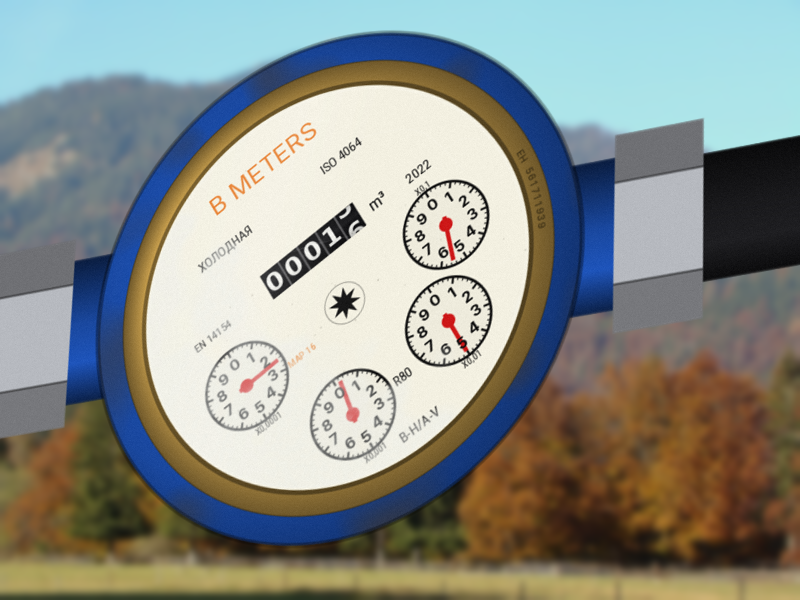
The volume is {"value": 15.5502, "unit": "m³"}
